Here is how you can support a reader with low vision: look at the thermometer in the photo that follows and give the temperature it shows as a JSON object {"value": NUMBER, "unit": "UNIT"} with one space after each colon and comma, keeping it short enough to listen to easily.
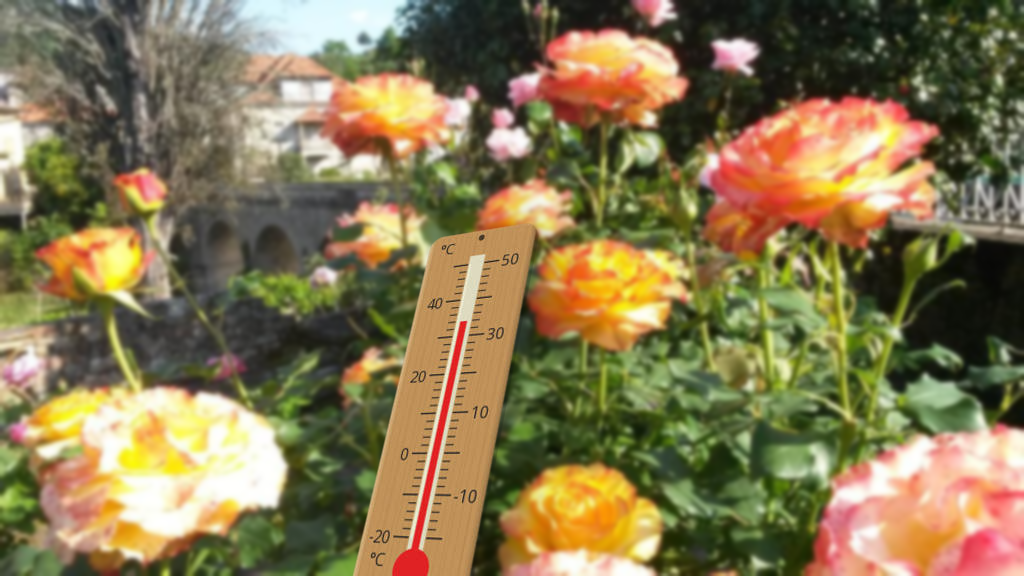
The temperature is {"value": 34, "unit": "°C"}
